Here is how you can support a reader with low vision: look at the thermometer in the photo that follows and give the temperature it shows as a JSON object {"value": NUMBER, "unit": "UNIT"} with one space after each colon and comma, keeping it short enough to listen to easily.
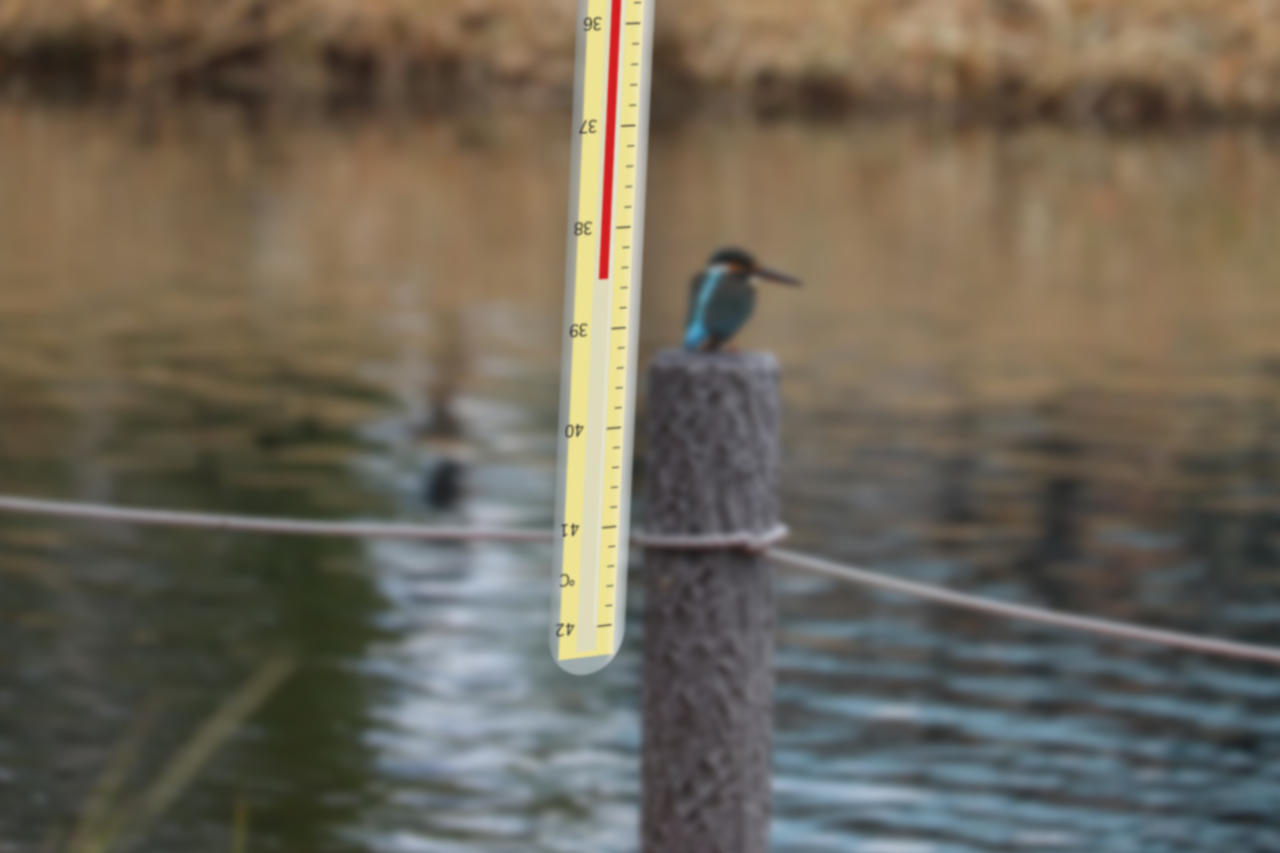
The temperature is {"value": 38.5, "unit": "°C"}
